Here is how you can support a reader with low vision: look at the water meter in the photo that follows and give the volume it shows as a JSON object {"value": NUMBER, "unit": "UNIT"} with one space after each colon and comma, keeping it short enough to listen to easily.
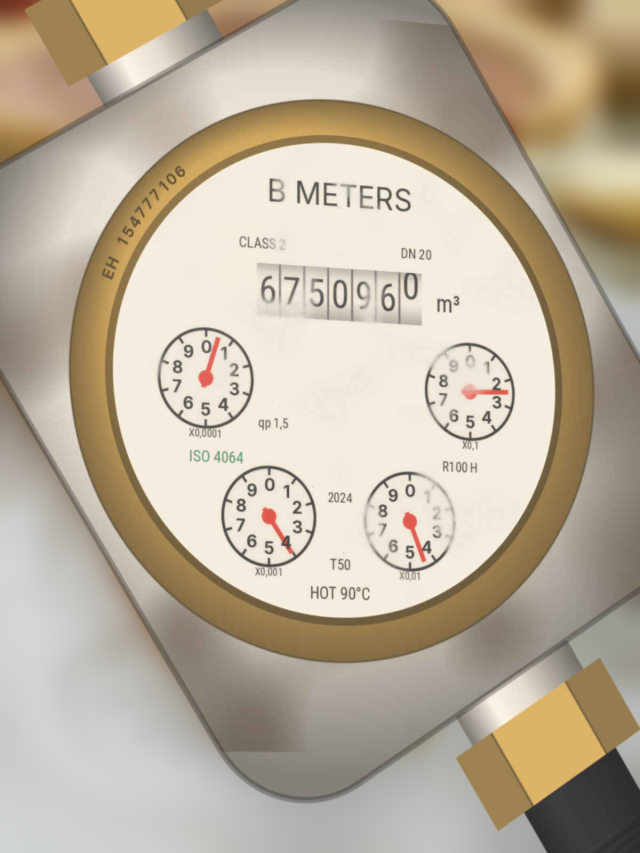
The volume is {"value": 6750960.2440, "unit": "m³"}
